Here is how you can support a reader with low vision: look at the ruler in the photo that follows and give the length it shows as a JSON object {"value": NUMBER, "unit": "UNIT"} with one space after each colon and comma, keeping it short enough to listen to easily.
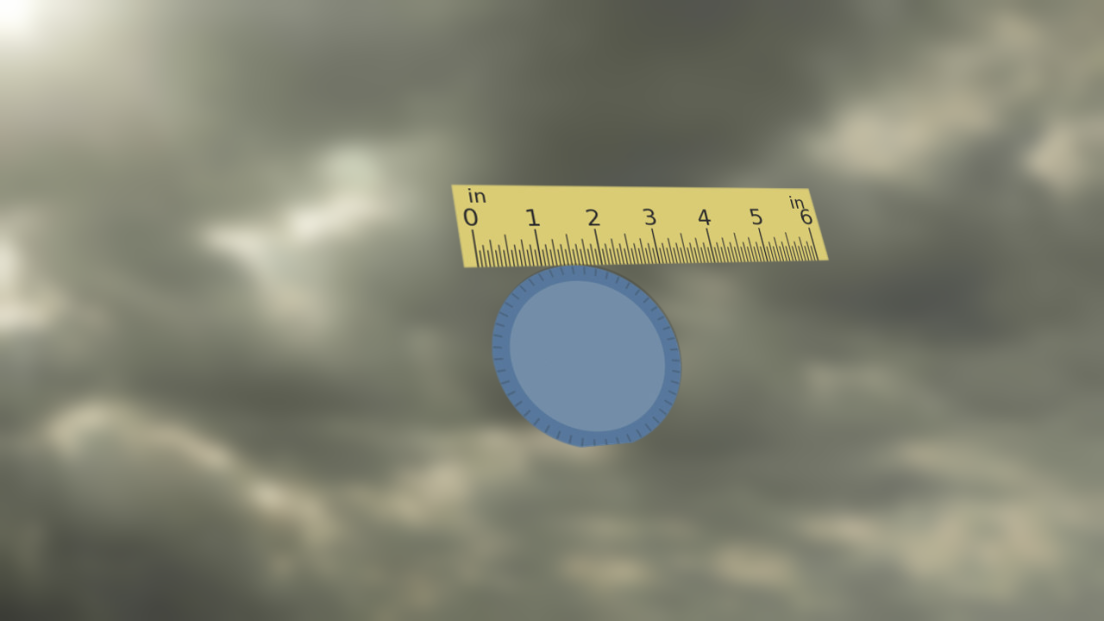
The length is {"value": 3, "unit": "in"}
